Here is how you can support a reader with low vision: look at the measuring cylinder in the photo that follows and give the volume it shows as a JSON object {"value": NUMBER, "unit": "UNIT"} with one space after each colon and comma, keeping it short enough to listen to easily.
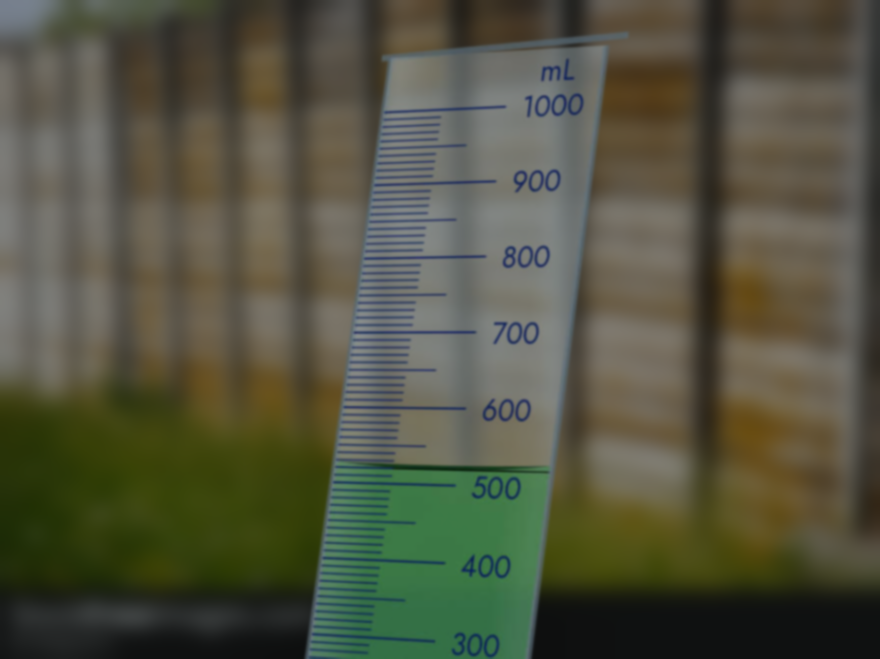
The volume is {"value": 520, "unit": "mL"}
